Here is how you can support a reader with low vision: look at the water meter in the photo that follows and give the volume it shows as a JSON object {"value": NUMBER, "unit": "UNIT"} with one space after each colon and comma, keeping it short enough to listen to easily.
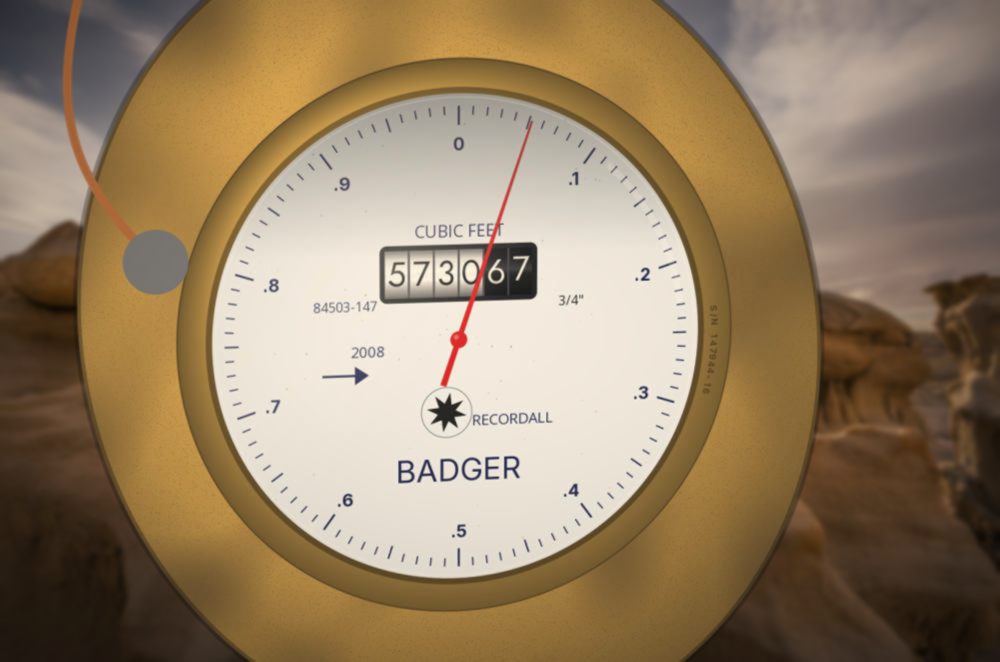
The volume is {"value": 573067.05, "unit": "ft³"}
